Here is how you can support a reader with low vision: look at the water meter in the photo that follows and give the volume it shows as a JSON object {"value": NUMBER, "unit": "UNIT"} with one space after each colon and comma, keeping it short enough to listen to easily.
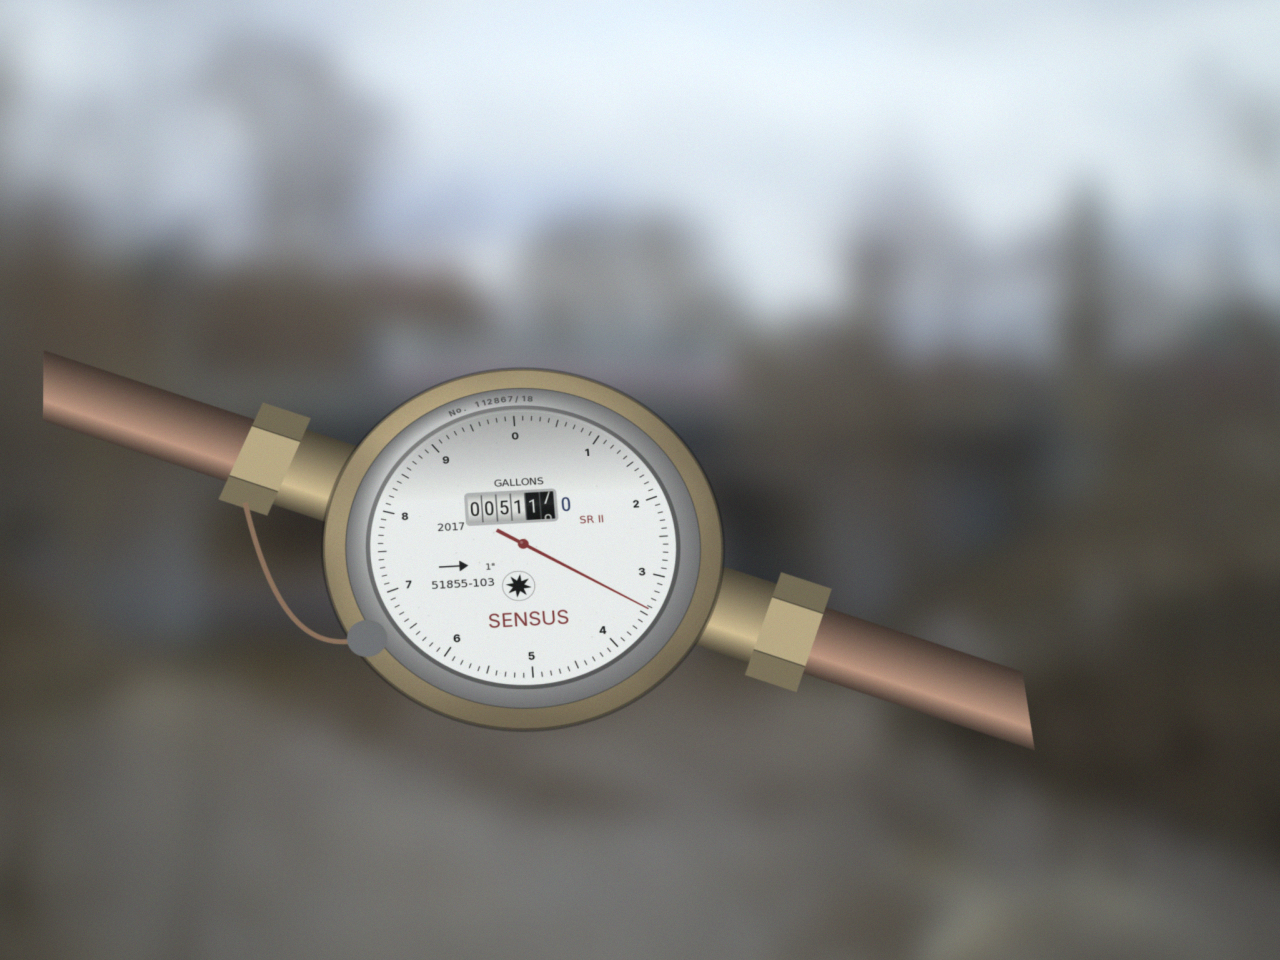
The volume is {"value": 51173.4, "unit": "gal"}
